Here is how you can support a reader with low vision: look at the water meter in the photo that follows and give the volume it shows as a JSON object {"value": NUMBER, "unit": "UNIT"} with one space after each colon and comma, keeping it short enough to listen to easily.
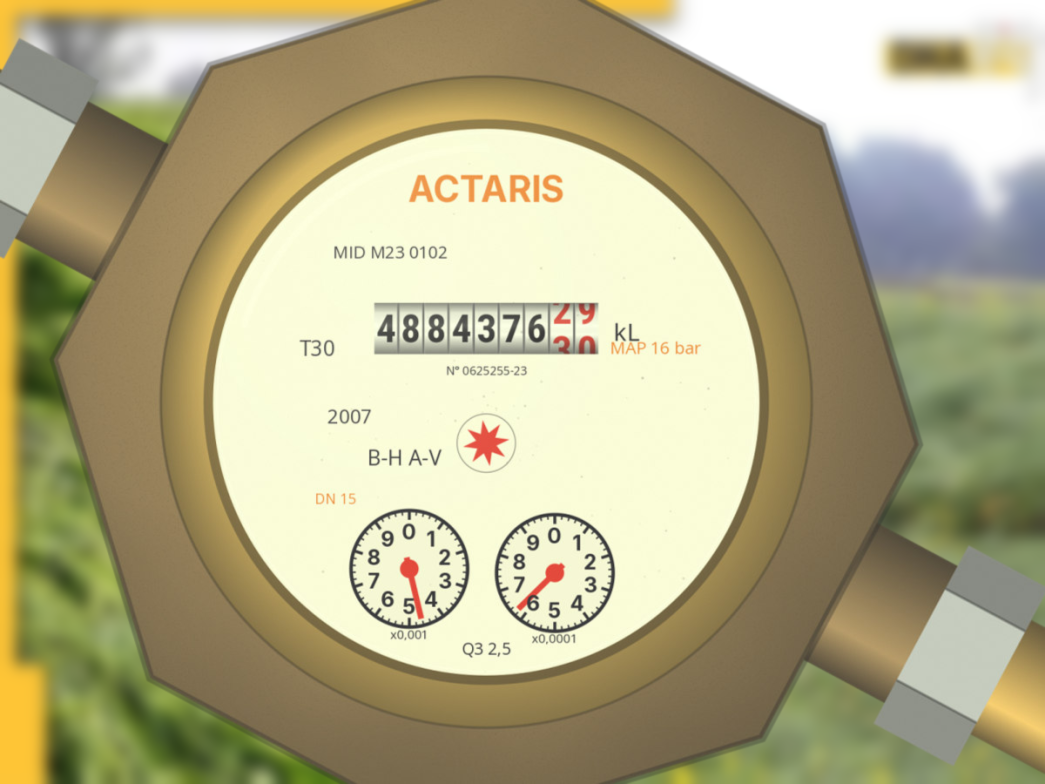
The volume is {"value": 4884376.2946, "unit": "kL"}
